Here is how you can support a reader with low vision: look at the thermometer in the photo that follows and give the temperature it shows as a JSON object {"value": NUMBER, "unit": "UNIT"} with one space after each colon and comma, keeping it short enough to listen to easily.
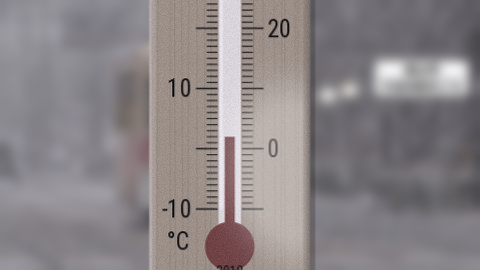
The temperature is {"value": 2, "unit": "°C"}
